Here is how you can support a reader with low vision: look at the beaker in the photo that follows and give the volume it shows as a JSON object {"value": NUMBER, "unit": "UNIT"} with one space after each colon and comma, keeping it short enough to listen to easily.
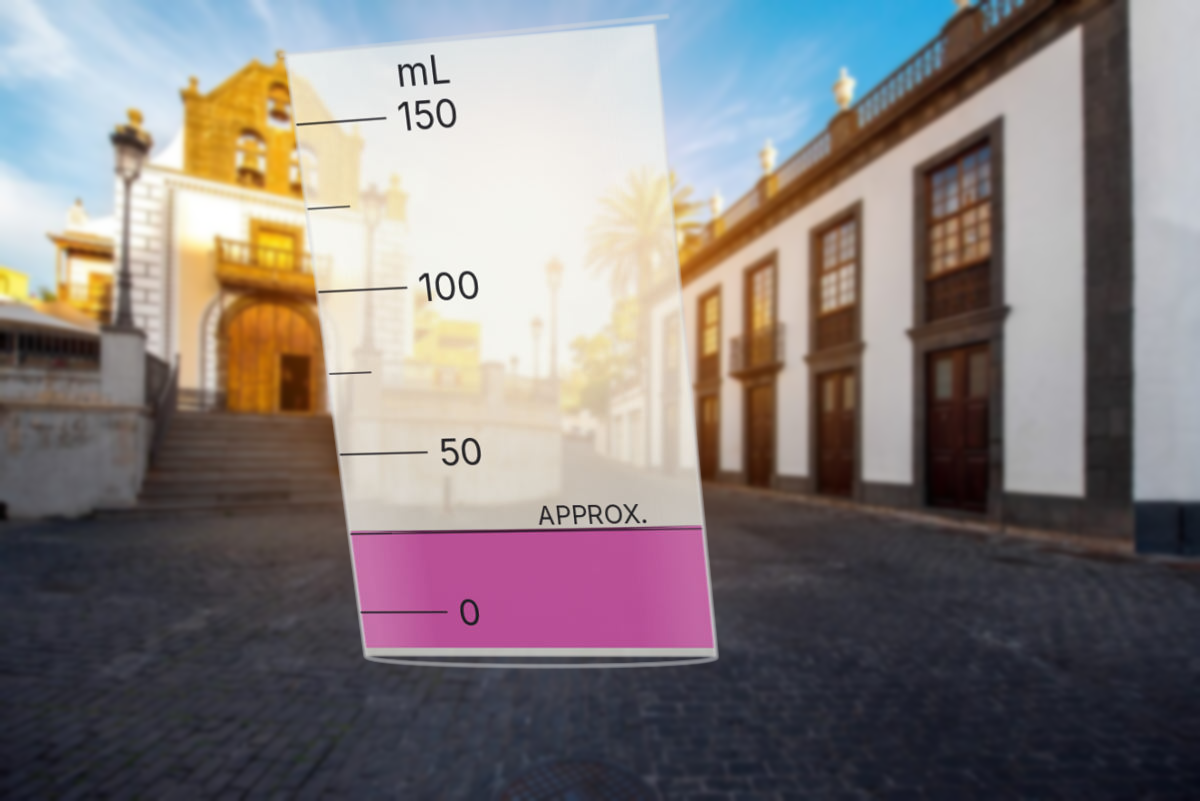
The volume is {"value": 25, "unit": "mL"}
